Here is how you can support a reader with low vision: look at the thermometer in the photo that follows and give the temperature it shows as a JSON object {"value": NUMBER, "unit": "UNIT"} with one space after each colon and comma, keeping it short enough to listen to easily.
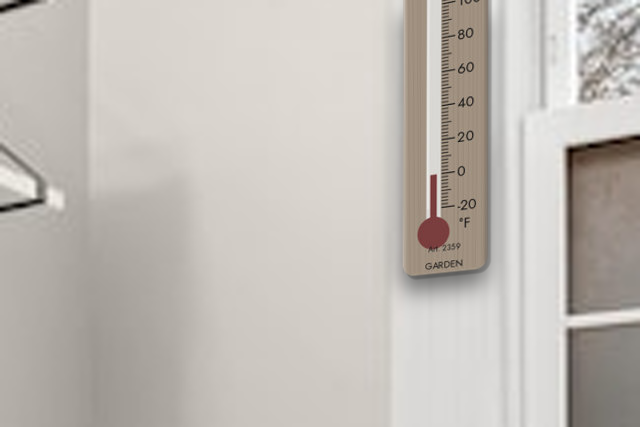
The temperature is {"value": 0, "unit": "°F"}
